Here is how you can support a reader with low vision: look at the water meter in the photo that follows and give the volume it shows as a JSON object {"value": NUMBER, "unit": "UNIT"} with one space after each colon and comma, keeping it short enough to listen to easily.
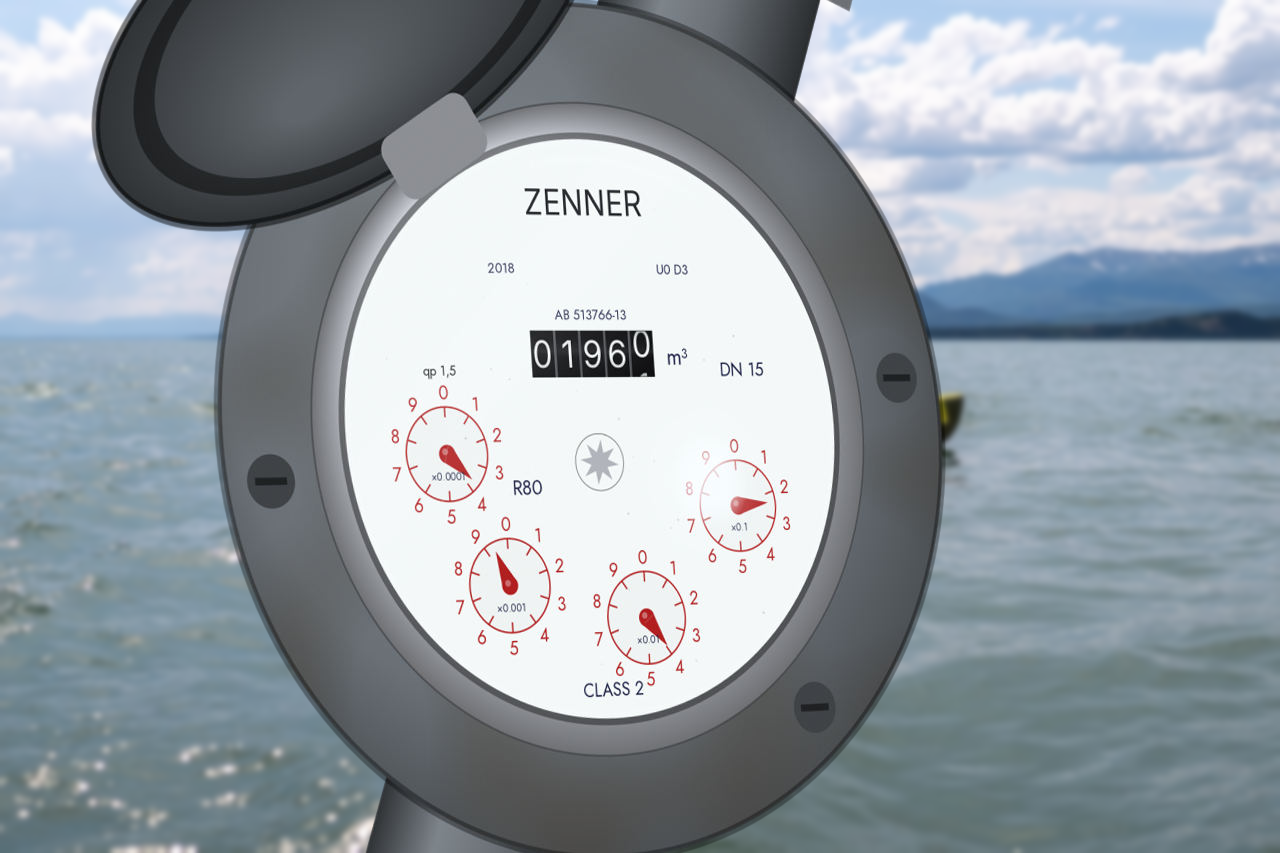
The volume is {"value": 1960.2393, "unit": "m³"}
